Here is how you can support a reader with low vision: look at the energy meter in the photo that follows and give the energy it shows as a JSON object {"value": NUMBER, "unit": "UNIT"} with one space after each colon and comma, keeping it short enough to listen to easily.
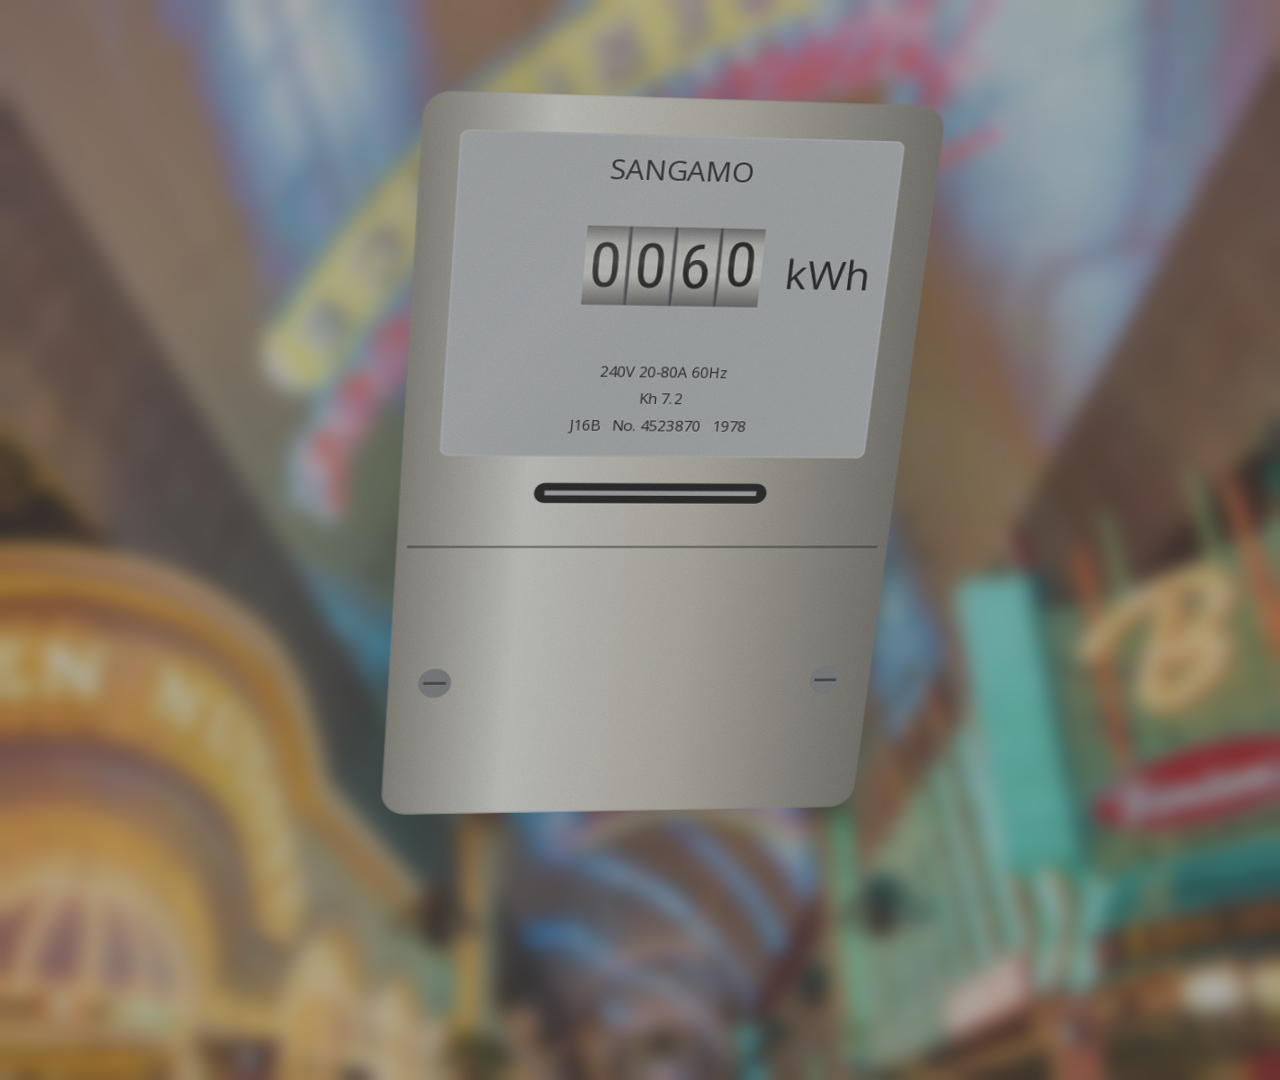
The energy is {"value": 60, "unit": "kWh"}
